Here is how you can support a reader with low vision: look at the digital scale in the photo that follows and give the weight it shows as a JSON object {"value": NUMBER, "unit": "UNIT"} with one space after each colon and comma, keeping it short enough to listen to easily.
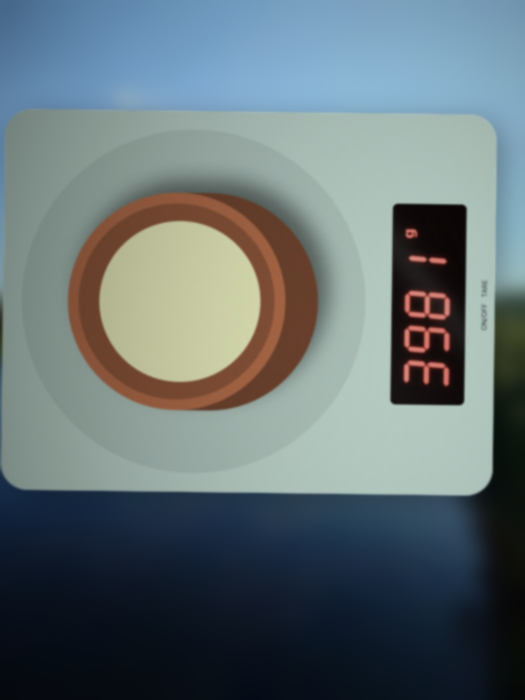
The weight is {"value": 3981, "unit": "g"}
